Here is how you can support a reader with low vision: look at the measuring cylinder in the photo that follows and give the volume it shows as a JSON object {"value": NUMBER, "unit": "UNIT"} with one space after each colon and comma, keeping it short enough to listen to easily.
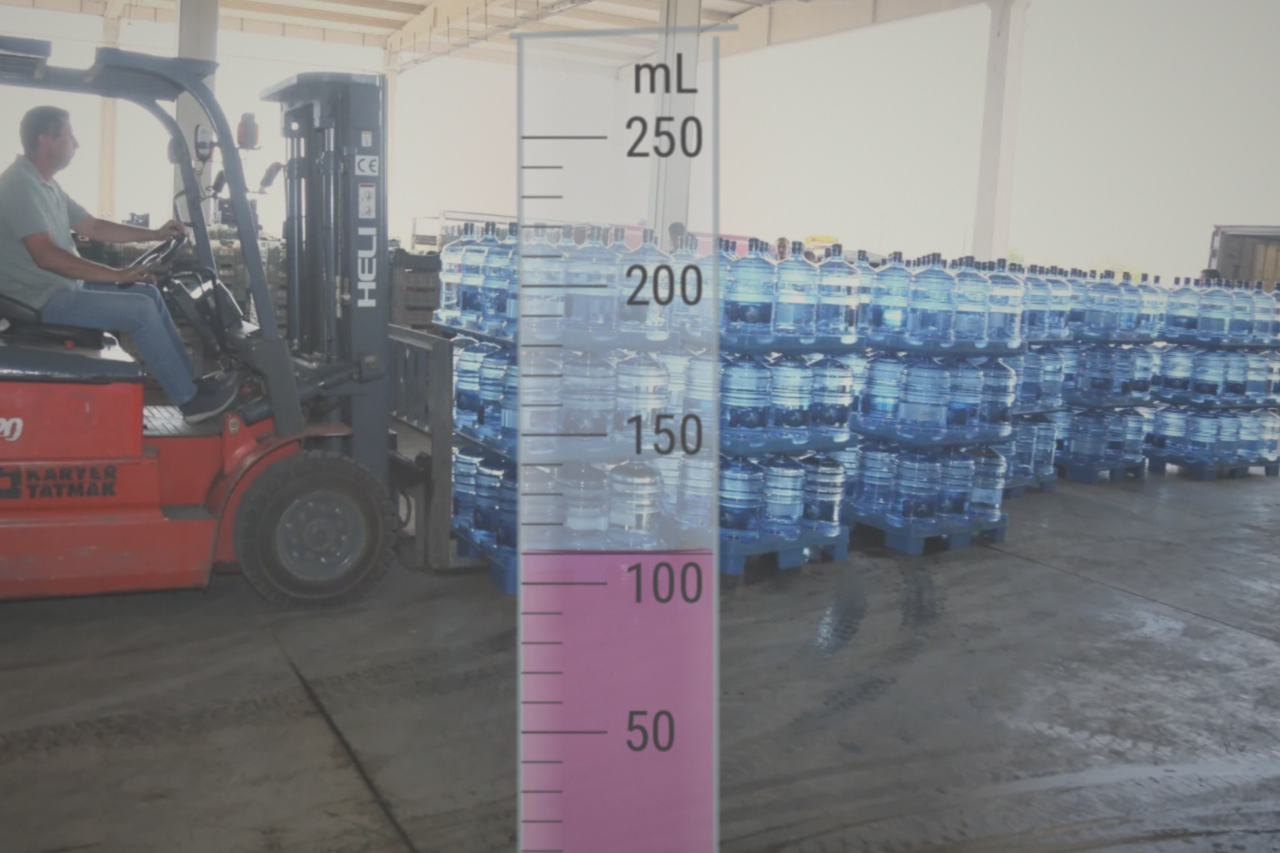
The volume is {"value": 110, "unit": "mL"}
